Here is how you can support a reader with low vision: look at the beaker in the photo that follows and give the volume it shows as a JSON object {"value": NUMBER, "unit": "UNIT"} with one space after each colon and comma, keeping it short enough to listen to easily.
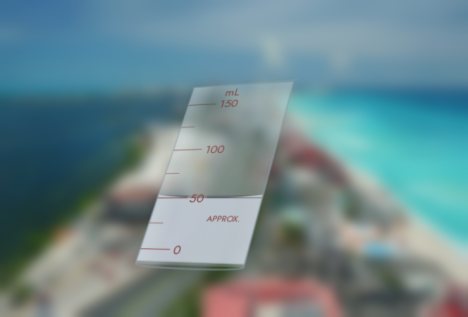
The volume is {"value": 50, "unit": "mL"}
